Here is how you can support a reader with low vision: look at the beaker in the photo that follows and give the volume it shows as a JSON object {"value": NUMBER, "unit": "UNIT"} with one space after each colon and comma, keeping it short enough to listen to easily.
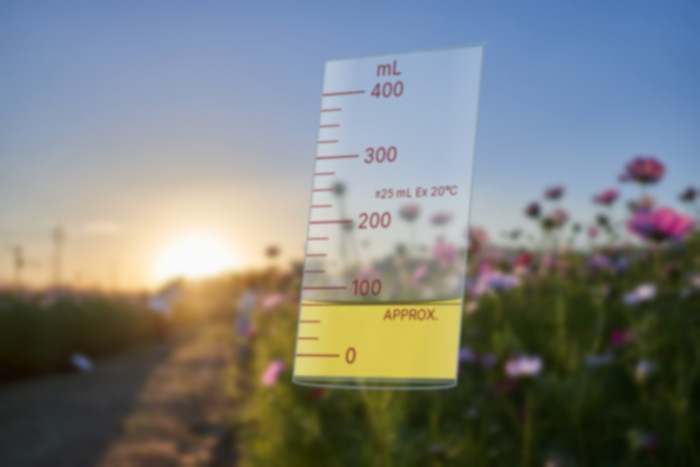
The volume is {"value": 75, "unit": "mL"}
